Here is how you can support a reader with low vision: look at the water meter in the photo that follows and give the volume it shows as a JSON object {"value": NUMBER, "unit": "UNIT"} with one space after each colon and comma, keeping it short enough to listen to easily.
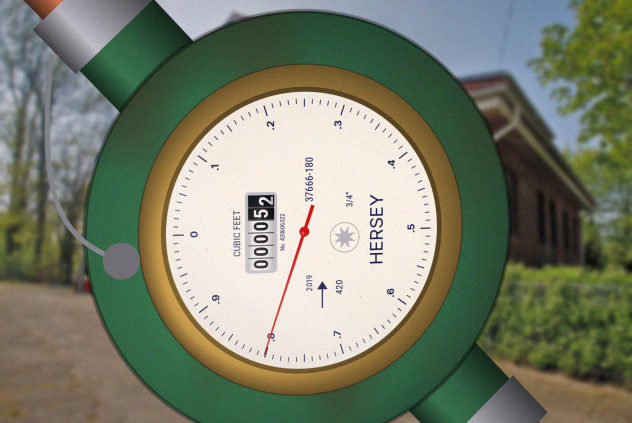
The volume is {"value": 51.80, "unit": "ft³"}
